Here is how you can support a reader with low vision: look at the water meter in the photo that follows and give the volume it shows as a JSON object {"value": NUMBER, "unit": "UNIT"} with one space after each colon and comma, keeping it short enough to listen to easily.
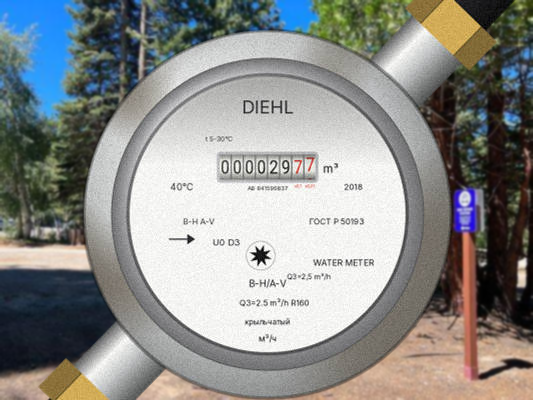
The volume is {"value": 29.77, "unit": "m³"}
